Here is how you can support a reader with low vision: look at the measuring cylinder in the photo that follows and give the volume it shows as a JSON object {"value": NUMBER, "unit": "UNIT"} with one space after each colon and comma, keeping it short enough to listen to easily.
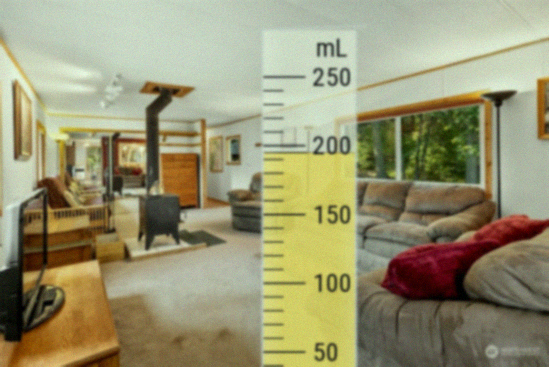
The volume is {"value": 195, "unit": "mL"}
